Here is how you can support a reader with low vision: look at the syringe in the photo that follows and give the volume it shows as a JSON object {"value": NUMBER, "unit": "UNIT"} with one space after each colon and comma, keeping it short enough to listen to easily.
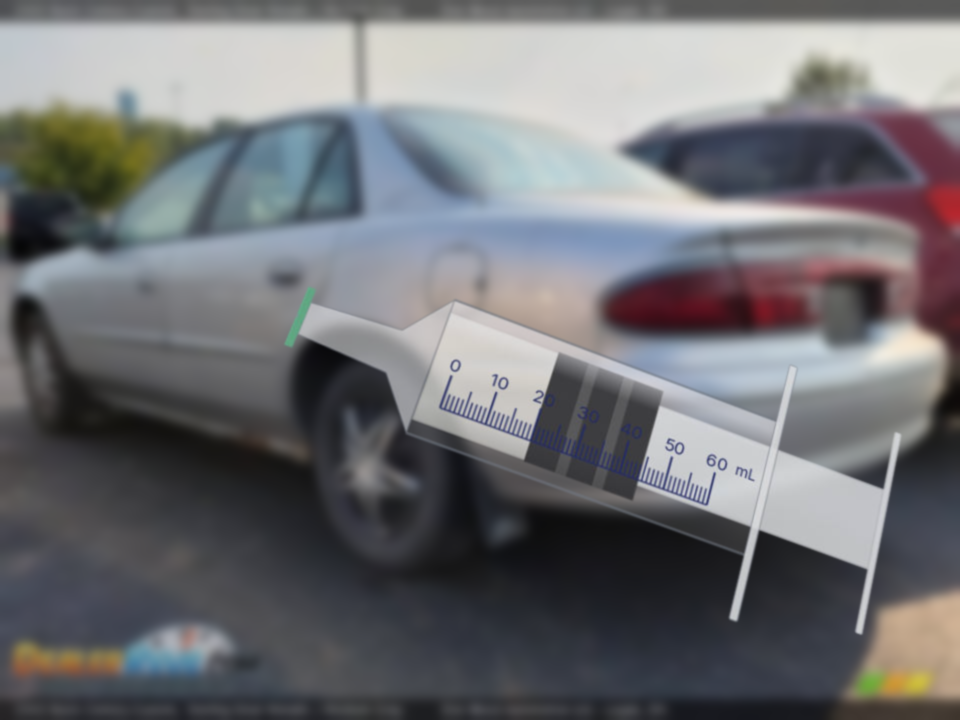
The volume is {"value": 20, "unit": "mL"}
